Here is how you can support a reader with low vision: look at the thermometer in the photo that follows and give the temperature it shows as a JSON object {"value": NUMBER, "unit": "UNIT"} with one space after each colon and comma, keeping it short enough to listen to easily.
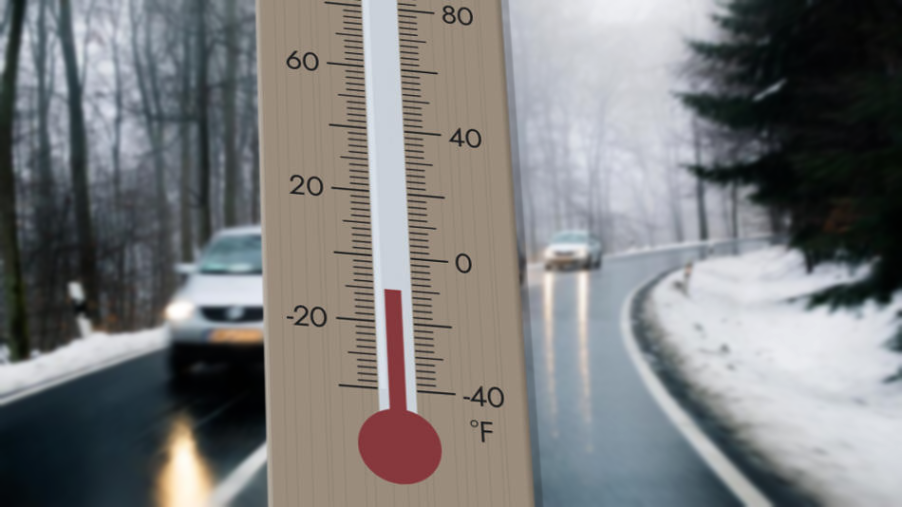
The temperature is {"value": -10, "unit": "°F"}
